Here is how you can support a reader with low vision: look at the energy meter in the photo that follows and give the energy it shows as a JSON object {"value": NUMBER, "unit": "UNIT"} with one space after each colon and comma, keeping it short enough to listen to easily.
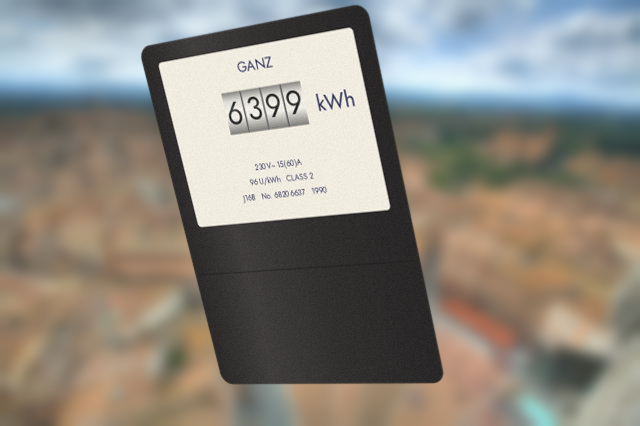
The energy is {"value": 6399, "unit": "kWh"}
